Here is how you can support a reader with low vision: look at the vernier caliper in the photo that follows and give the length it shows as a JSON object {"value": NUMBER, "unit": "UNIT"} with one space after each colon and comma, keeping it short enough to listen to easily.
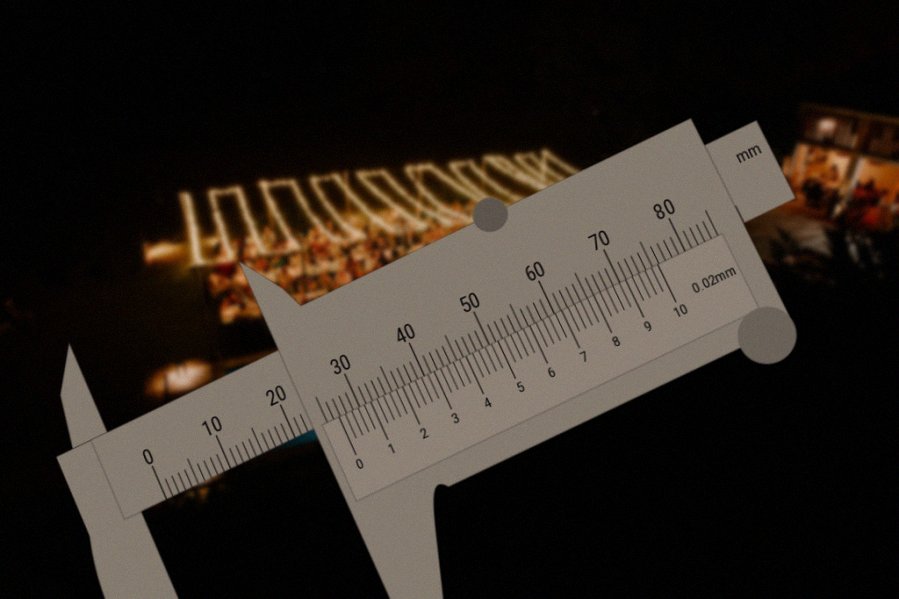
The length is {"value": 26.8, "unit": "mm"}
